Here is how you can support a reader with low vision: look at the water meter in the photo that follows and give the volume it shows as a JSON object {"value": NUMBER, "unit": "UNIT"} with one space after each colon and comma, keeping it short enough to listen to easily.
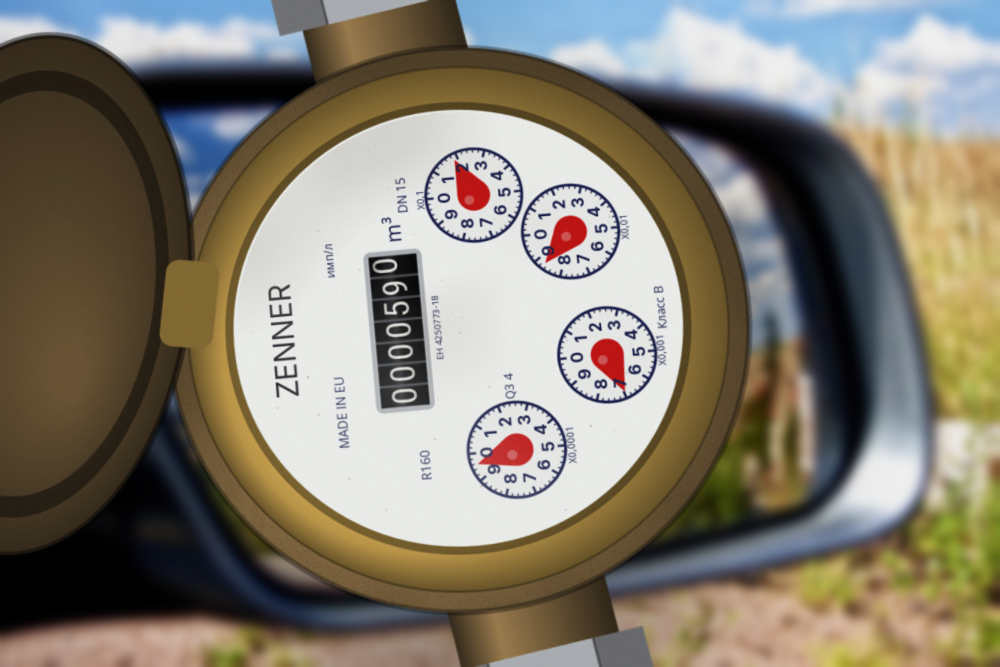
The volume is {"value": 590.1869, "unit": "m³"}
